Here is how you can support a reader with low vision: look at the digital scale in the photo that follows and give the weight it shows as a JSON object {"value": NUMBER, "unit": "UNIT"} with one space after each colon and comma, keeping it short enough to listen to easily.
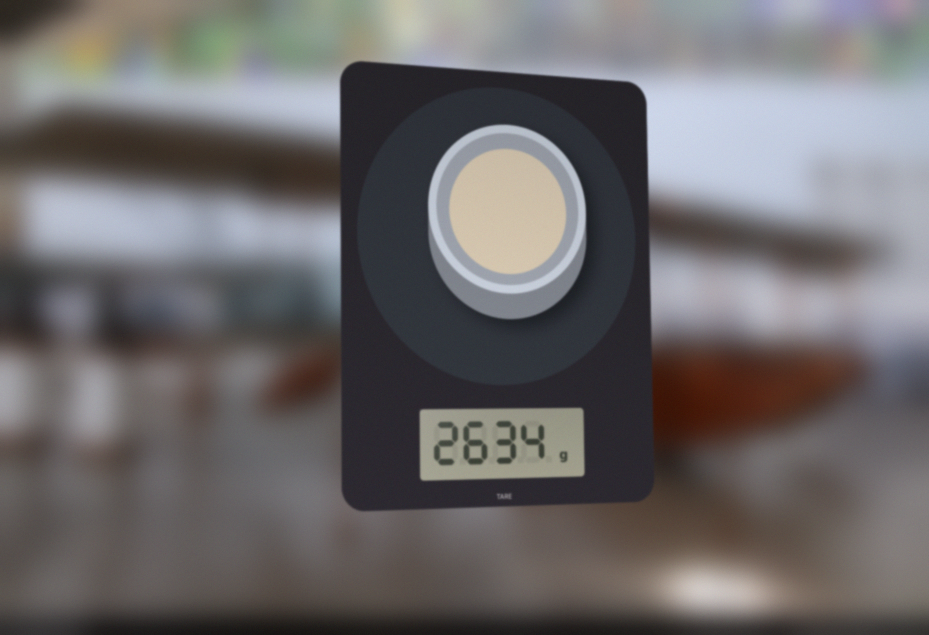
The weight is {"value": 2634, "unit": "g"}
